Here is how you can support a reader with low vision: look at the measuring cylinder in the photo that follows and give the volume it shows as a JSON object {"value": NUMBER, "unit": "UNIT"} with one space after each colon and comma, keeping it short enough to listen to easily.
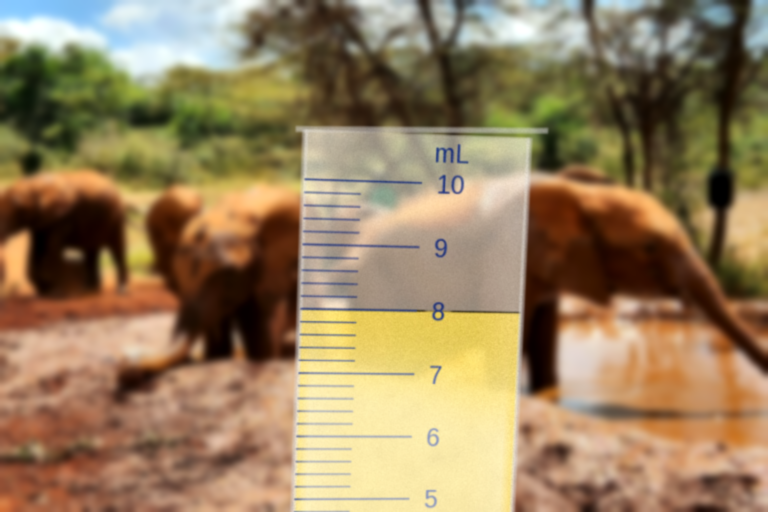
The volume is {"value": 8, "unit": "mL"}
